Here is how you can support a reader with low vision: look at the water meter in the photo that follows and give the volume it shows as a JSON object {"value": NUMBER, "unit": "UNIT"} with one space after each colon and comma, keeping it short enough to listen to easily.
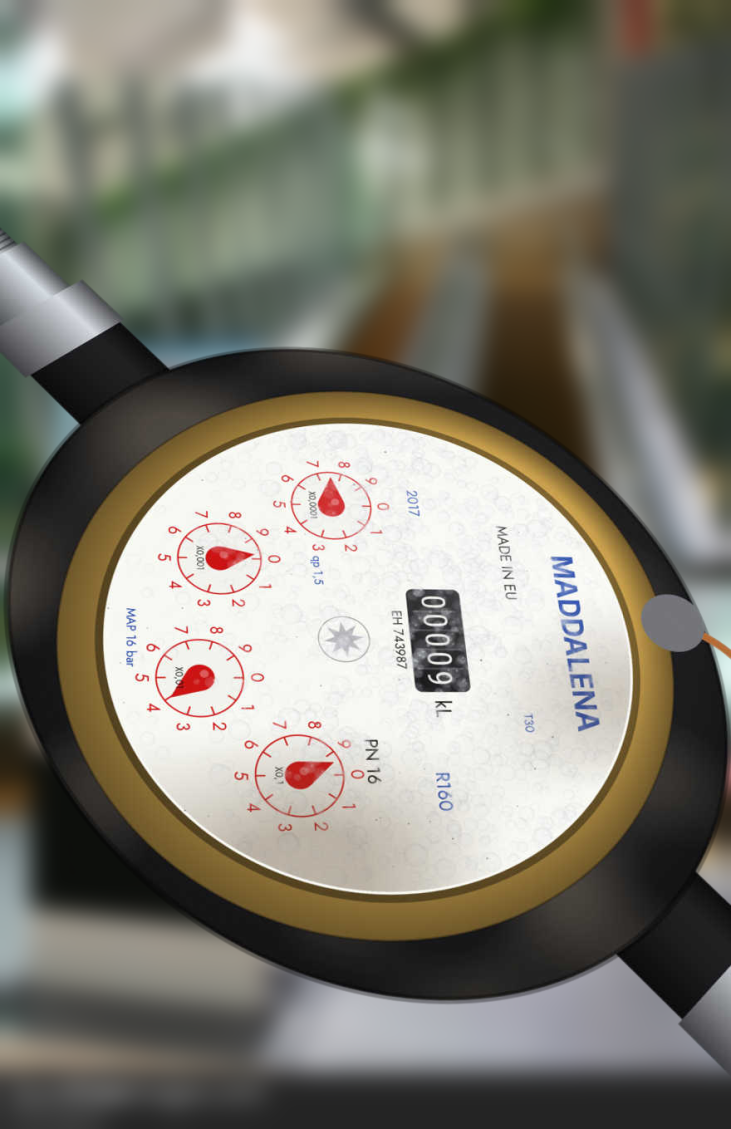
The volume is {"value": 8.9397, "unit": "kL"}
